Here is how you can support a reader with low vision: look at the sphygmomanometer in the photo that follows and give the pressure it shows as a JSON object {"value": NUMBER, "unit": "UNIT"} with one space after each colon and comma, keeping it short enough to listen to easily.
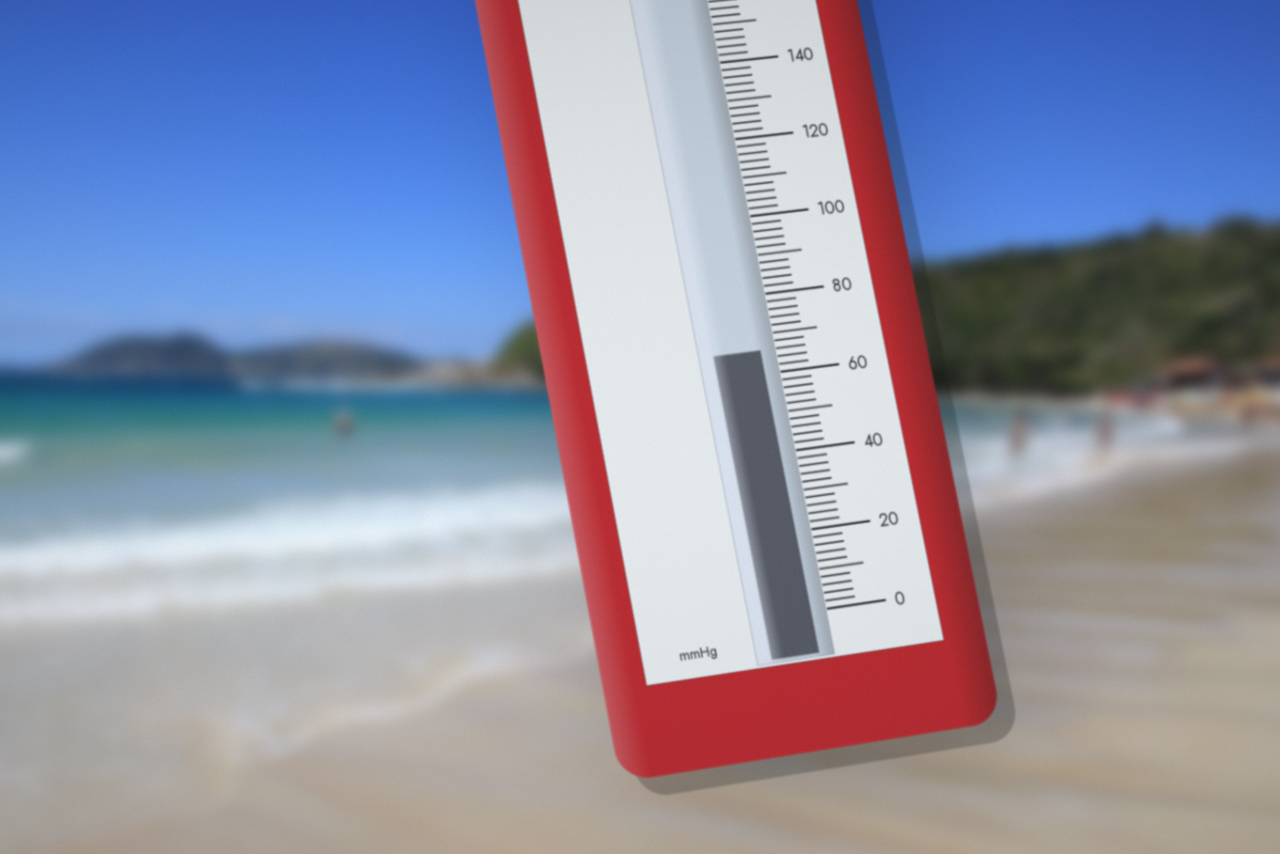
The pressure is {"value": 66, "unit": "mmHg"}
